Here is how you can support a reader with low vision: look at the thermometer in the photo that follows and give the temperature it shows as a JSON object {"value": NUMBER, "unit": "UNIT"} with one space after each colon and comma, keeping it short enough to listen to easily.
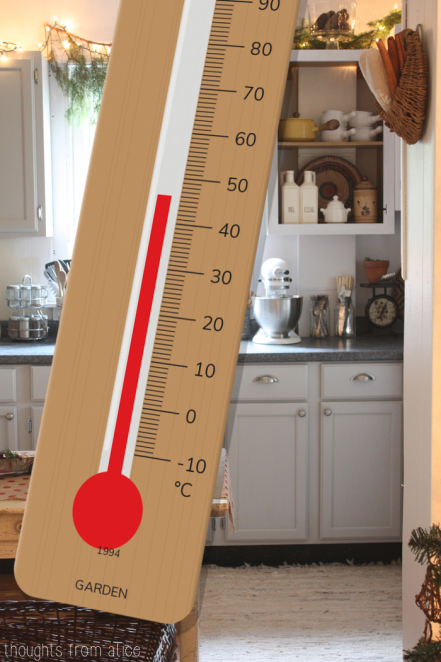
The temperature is {"value": 46, "unit": "°C"}
